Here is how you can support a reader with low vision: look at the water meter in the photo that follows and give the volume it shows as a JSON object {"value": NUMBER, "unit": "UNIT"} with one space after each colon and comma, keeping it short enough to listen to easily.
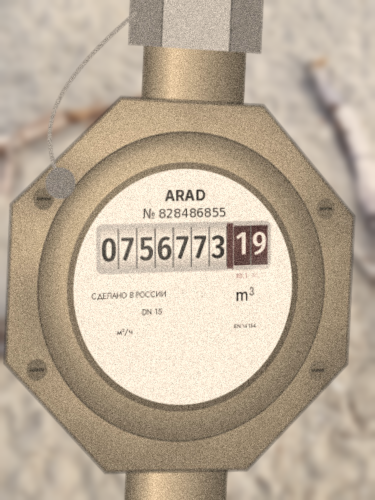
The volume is {"value": 756773.19, "unit": "m³"}
